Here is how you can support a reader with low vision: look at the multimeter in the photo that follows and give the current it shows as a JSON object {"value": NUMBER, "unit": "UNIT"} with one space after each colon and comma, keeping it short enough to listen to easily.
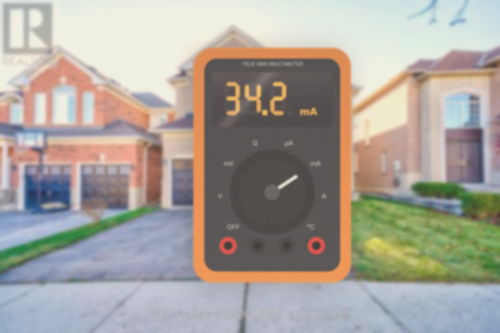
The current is {"value": 34.2, "unit": "mA"}
